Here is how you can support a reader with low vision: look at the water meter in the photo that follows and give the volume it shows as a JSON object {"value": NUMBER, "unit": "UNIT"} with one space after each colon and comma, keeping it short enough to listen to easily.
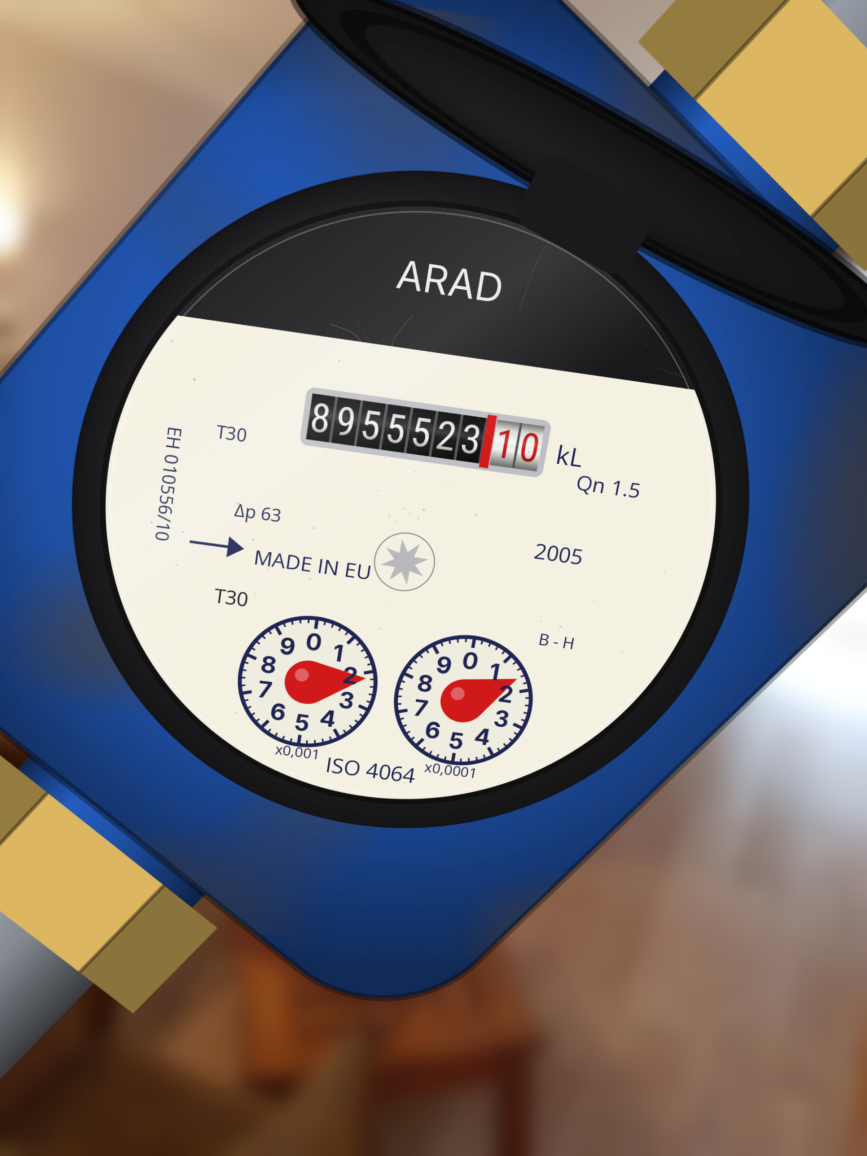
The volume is {"value": 8955523.1021, "unit": "kL"}
